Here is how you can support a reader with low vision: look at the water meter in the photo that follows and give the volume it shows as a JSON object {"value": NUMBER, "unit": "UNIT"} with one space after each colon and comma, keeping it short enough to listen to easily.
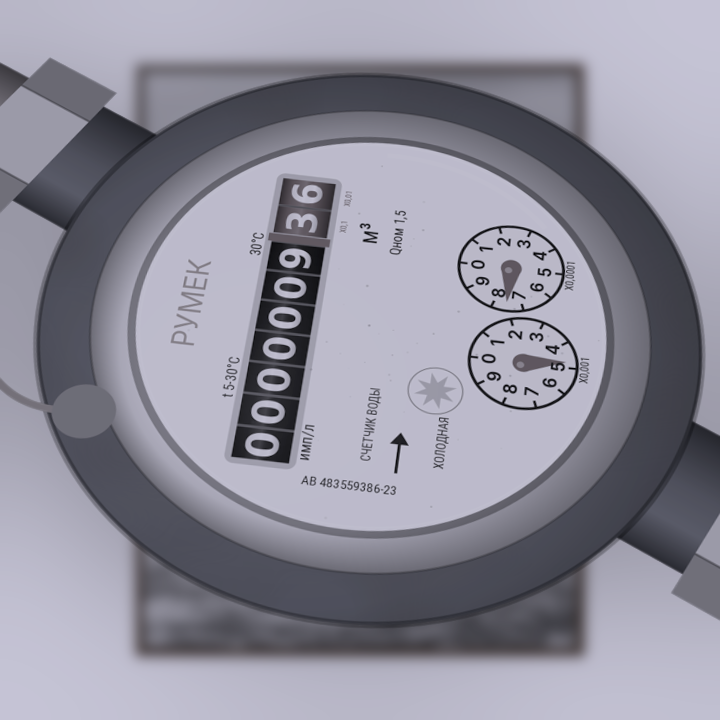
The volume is {"value": 9.3647, "unit": "m³"}
